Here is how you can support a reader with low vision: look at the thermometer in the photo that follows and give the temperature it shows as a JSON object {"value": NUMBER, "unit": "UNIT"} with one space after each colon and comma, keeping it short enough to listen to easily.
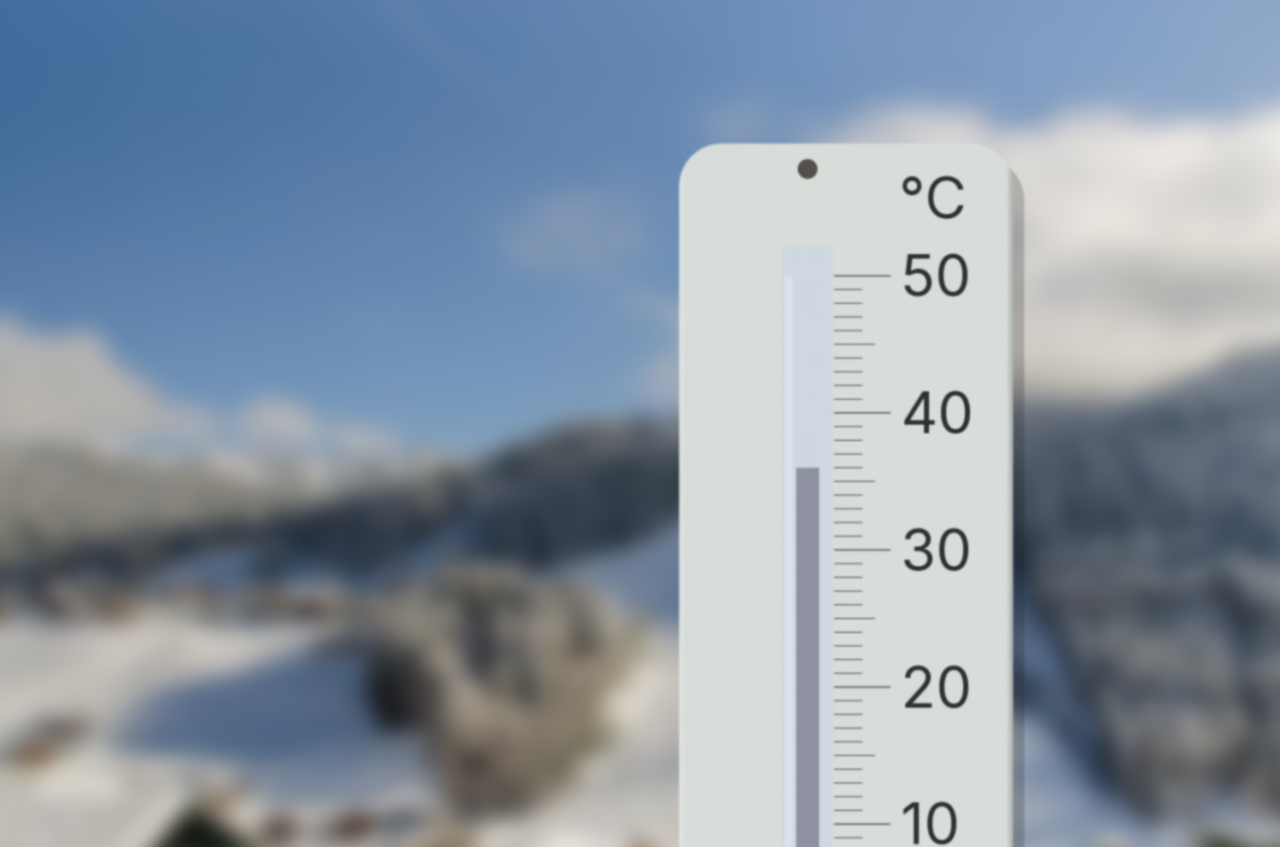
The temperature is {"value": 36, "unit": "°C"}
